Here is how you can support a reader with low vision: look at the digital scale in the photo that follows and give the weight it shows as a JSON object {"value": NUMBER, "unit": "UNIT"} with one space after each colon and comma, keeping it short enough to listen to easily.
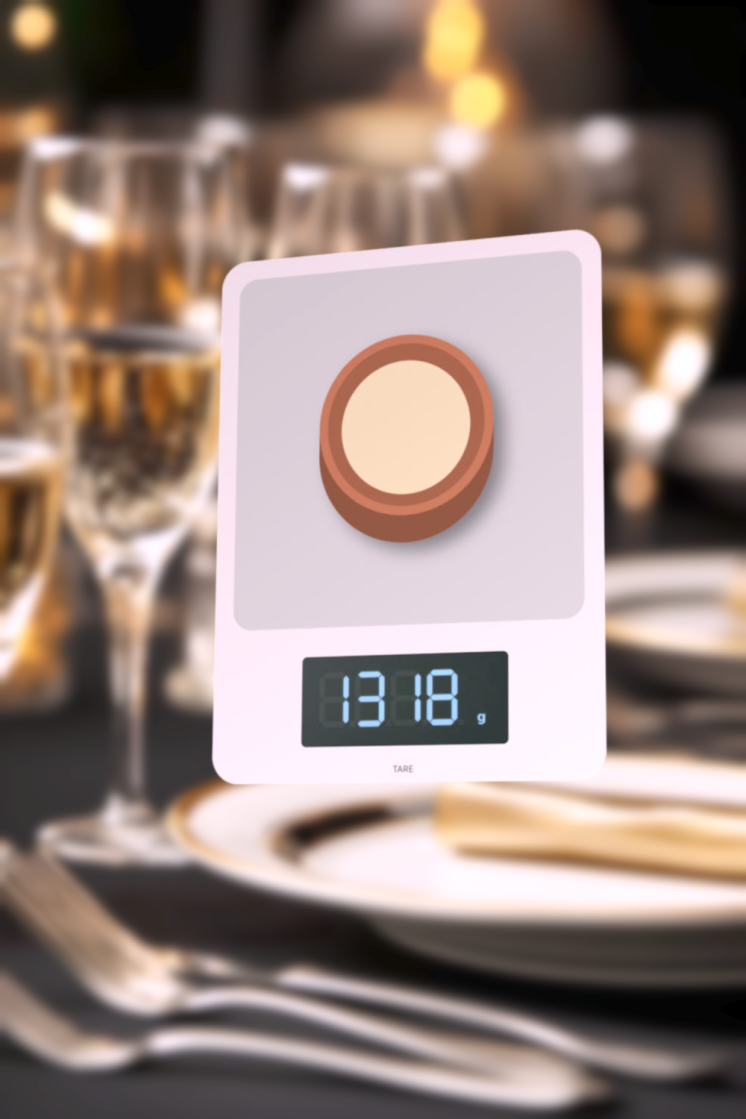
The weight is {"value": 1318, "unit": "g"}
